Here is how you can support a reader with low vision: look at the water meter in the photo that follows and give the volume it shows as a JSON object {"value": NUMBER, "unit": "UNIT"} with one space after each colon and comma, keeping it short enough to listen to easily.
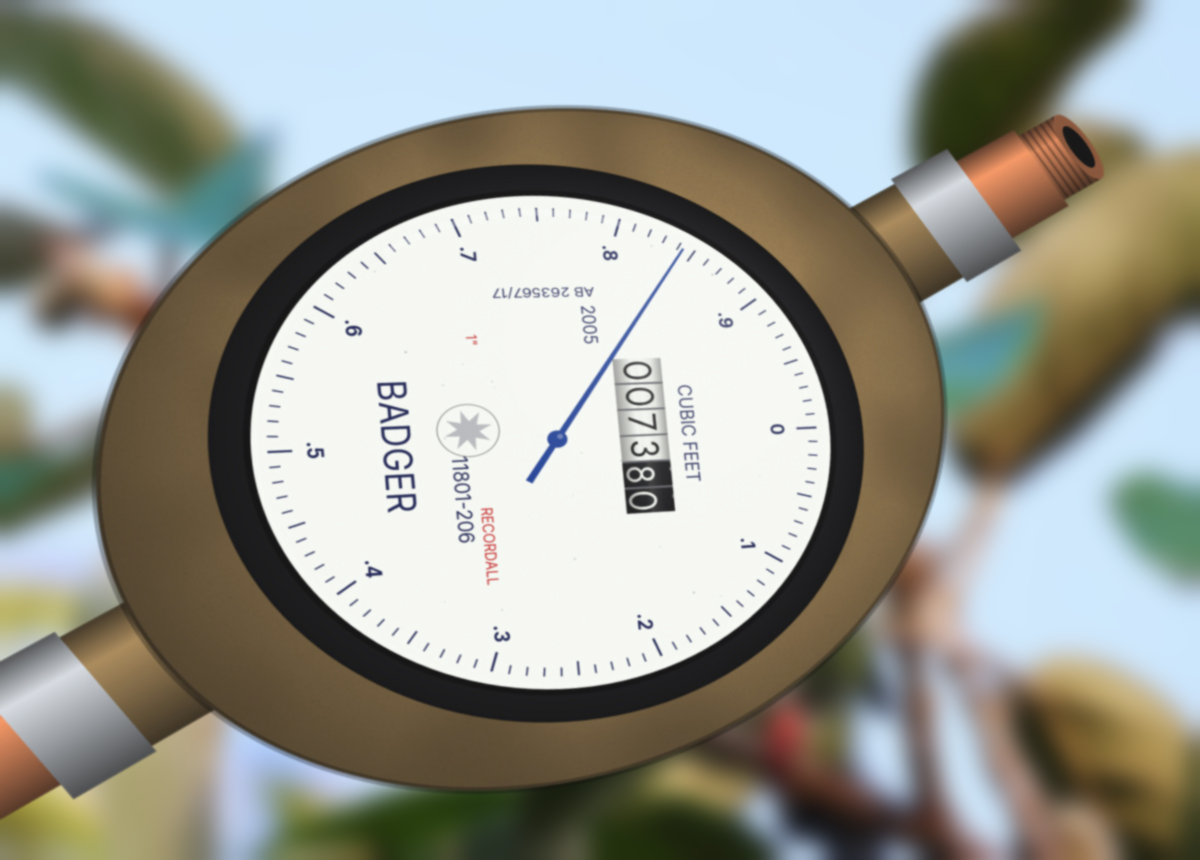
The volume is {"value": 7379.84, "unit": "ft³"}
